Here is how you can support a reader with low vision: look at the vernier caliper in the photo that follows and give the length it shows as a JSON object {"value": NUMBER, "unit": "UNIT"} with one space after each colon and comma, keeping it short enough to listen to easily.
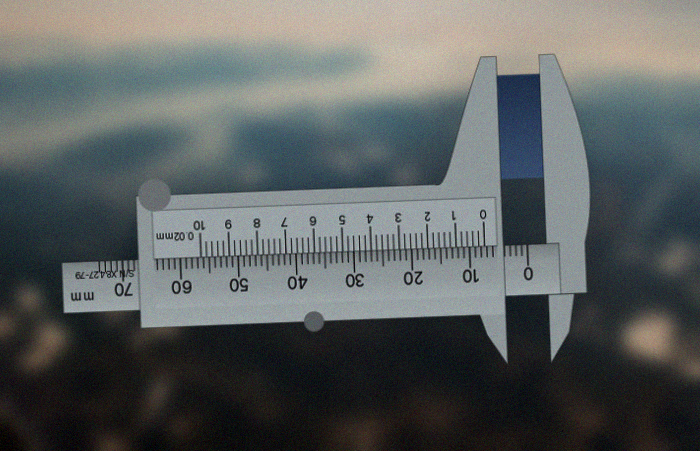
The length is {"value": 7.4, "unit": "mm"}
